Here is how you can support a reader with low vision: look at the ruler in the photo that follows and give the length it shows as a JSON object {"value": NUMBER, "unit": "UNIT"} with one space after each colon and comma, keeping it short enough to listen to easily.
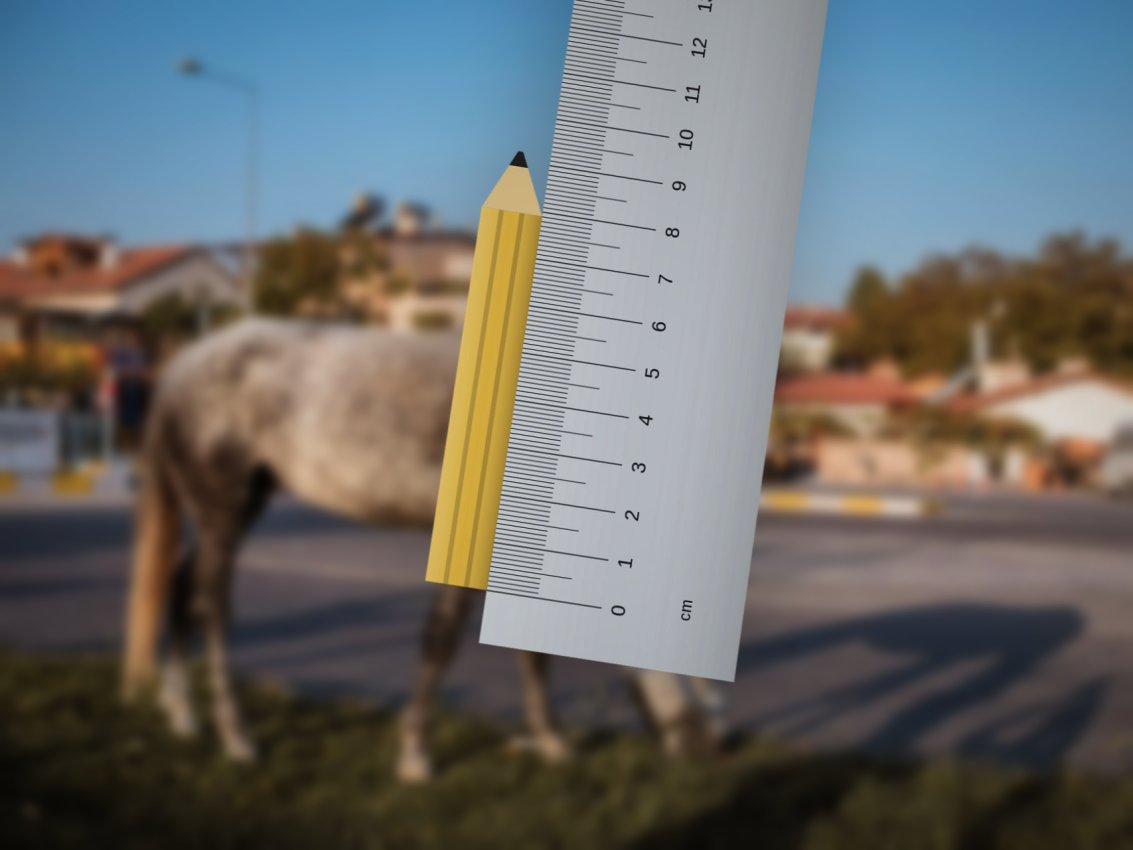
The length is {"value": 9.2, "unit": "cm"}
